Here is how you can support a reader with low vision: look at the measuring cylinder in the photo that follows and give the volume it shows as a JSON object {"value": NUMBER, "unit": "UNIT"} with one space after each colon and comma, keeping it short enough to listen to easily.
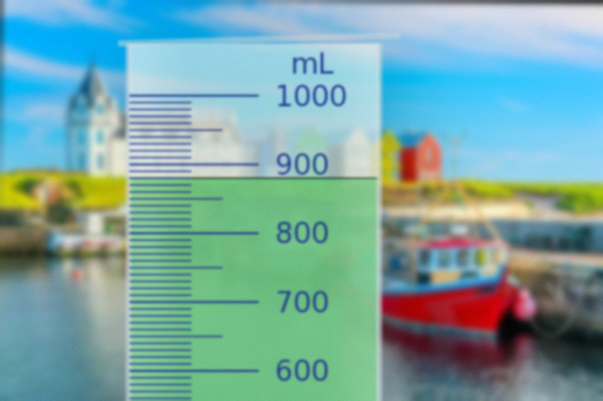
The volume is {"value": 880, "unit": "mL"}
